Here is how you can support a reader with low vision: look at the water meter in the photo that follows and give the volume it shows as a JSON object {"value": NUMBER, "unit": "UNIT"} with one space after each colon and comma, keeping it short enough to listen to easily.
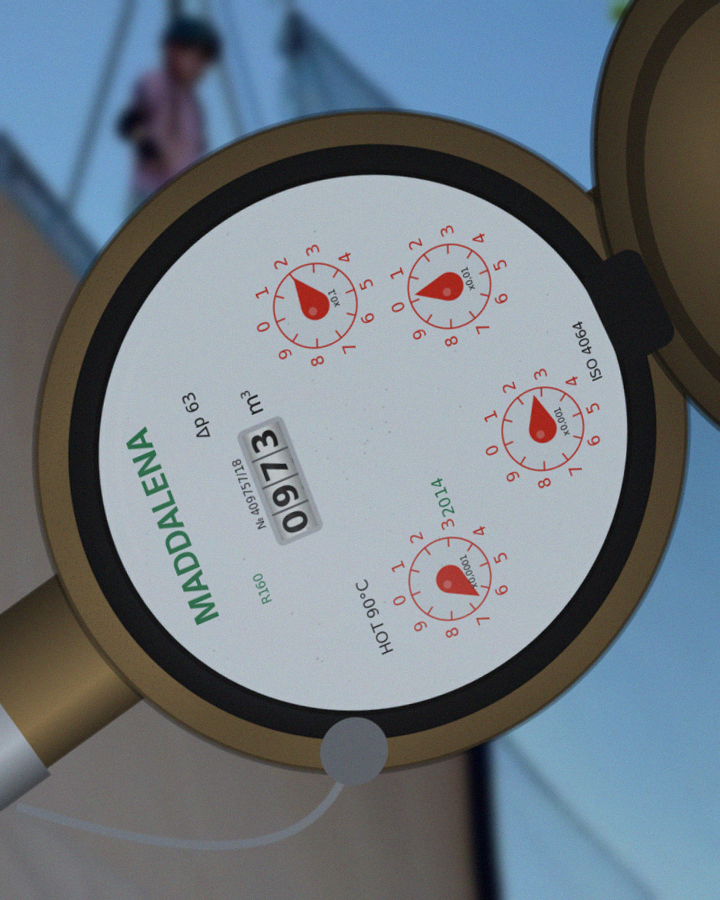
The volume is {"value": 973.2026, "unit": "m³"}
